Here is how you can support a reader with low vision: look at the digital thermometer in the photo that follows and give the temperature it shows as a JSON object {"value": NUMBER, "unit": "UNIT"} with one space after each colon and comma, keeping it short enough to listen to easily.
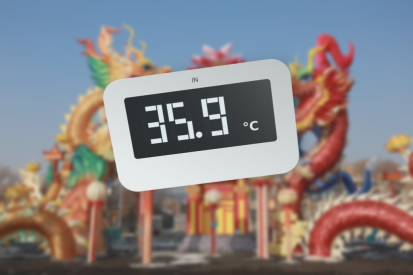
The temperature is {"value": 35.9, "unit": "°C"}
